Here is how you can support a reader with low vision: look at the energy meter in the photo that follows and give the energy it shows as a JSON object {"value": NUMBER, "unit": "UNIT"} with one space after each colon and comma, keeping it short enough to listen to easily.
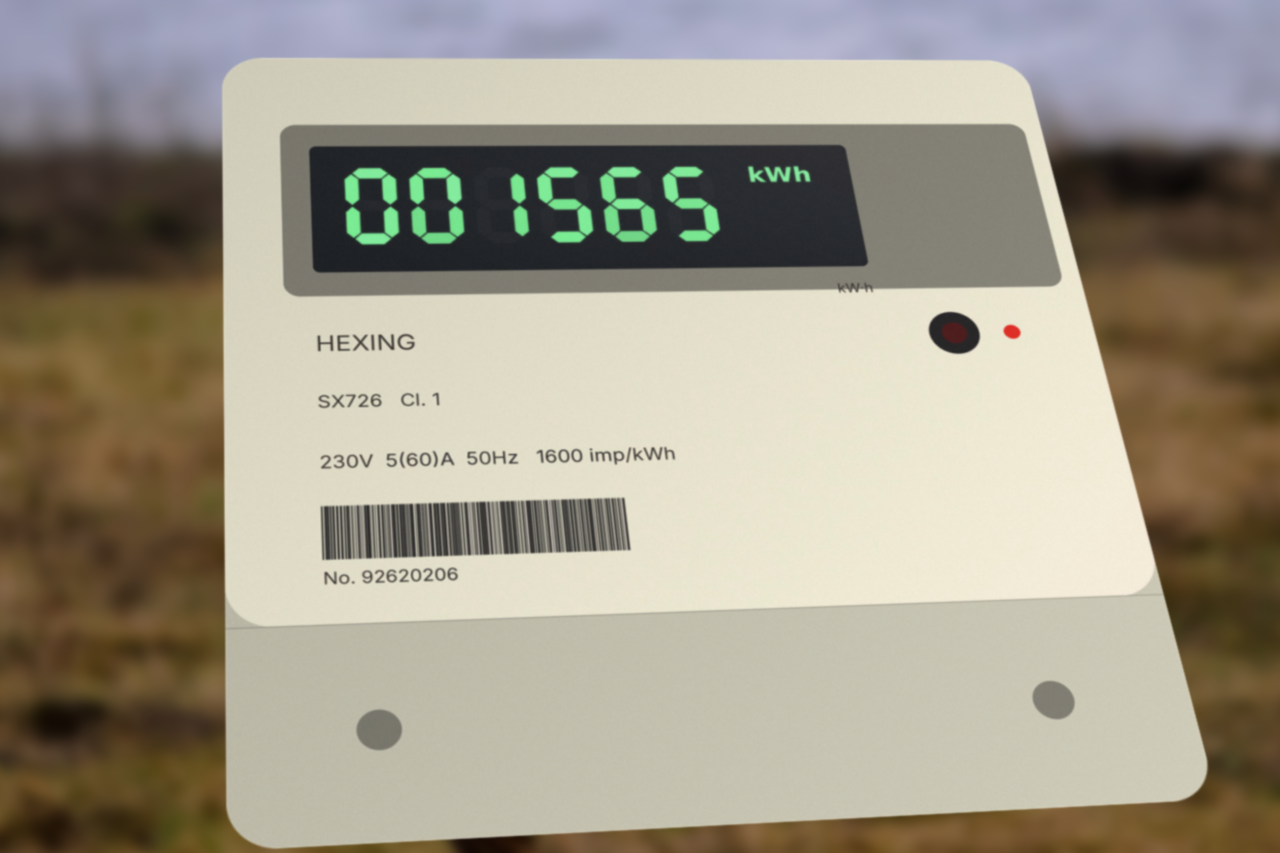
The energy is {"value": 1565, "unit": "kWh"}
